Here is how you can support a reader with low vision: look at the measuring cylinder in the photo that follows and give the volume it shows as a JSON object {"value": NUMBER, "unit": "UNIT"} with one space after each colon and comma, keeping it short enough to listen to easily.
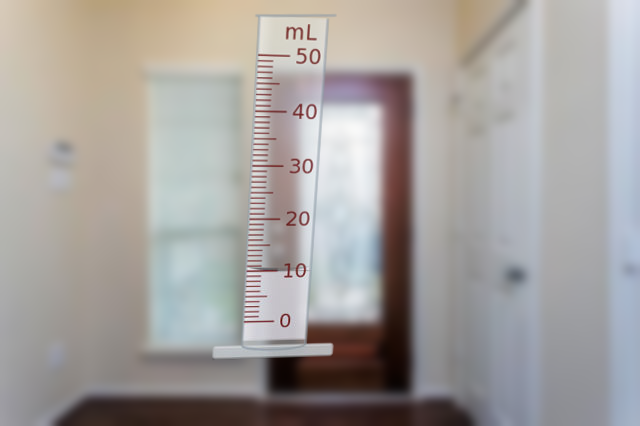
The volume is {"value": 10, "unit": "mL"}
